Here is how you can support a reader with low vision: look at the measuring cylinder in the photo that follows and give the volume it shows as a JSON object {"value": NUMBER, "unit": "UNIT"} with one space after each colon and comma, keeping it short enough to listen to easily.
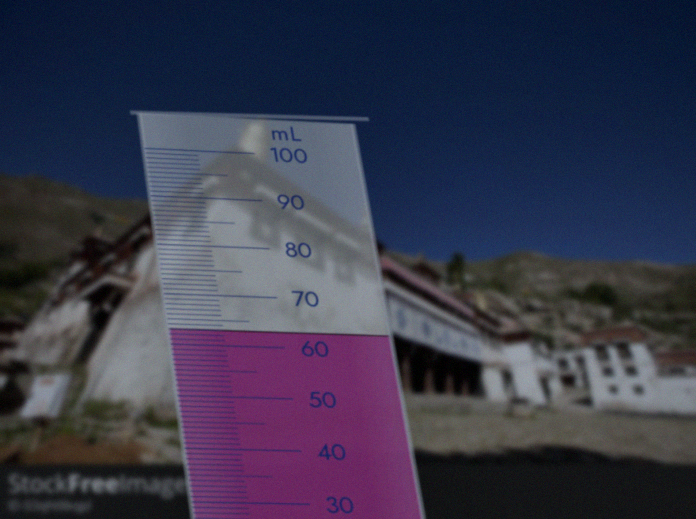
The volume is {"value": 63, "unit": "mL"}
